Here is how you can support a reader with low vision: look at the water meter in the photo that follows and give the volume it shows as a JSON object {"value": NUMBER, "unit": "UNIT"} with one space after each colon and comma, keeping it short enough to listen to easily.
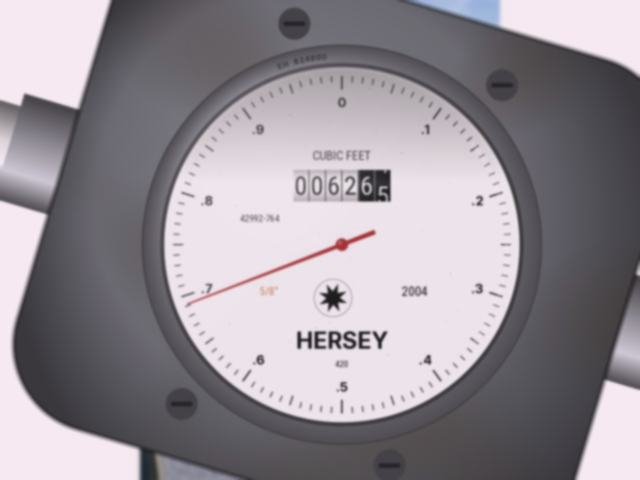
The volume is {"value": 6264.69, "unit": "ft³"}
